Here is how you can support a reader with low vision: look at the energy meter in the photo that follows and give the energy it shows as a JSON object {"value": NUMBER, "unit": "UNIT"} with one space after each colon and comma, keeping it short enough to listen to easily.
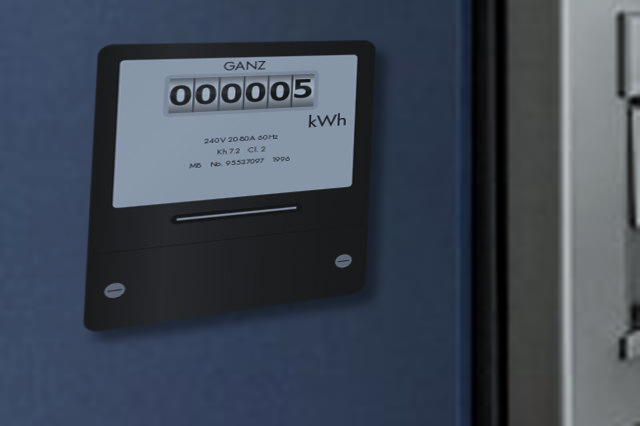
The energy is {"value": 5, "unit": "kWh"}
